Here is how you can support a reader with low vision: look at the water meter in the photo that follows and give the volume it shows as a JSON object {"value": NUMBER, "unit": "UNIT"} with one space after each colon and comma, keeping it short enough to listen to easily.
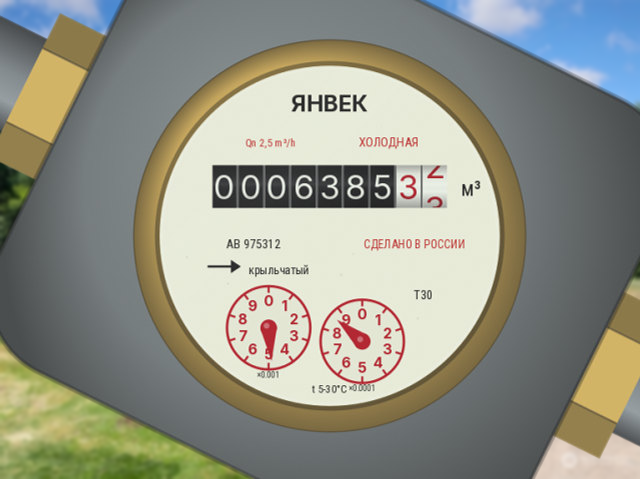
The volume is {"value": 6385.3248, "unit": "m³"}
